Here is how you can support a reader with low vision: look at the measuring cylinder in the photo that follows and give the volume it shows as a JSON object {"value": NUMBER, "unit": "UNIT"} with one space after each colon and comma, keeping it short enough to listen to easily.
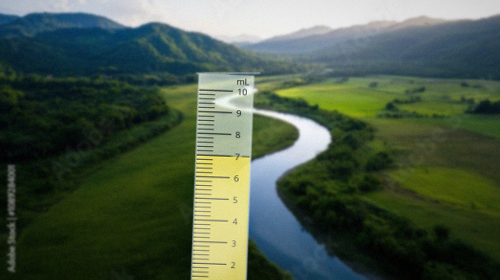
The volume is {"value": 7, "unit": "mL"}
